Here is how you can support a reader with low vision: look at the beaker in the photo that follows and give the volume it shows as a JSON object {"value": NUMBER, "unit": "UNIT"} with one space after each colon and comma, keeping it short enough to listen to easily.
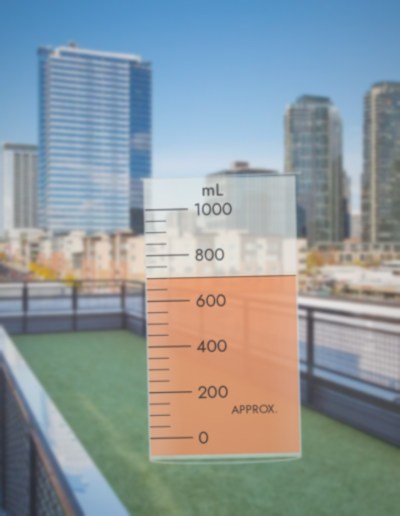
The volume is {"value": 700, "unit": "mL"}
